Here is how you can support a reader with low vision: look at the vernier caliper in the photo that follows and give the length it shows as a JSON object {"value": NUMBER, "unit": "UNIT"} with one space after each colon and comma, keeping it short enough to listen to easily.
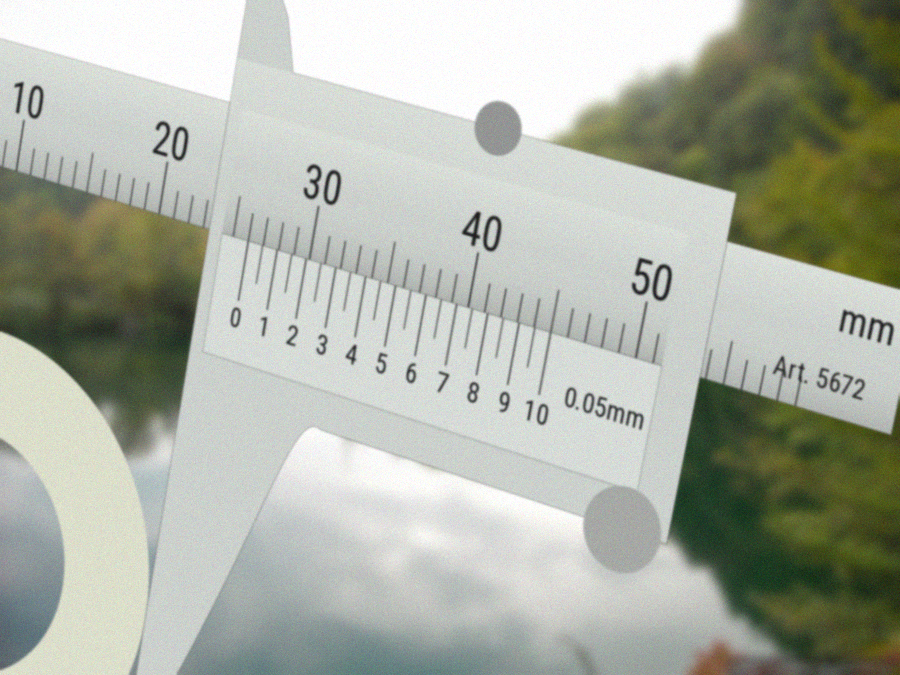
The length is {"value": 26.0, "unit": "mm"}
